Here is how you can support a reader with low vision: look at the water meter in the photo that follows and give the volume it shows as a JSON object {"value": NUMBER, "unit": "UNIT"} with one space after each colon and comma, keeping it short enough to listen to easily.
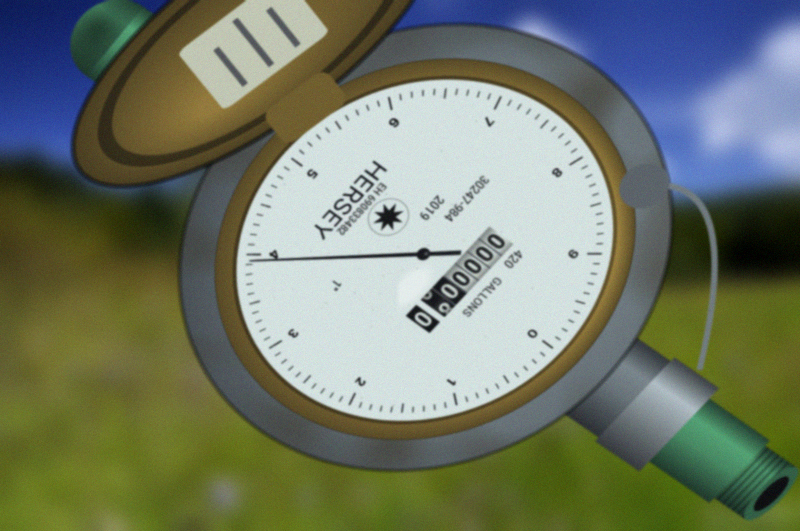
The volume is {"value": 83.9, "unit": "gal"}
